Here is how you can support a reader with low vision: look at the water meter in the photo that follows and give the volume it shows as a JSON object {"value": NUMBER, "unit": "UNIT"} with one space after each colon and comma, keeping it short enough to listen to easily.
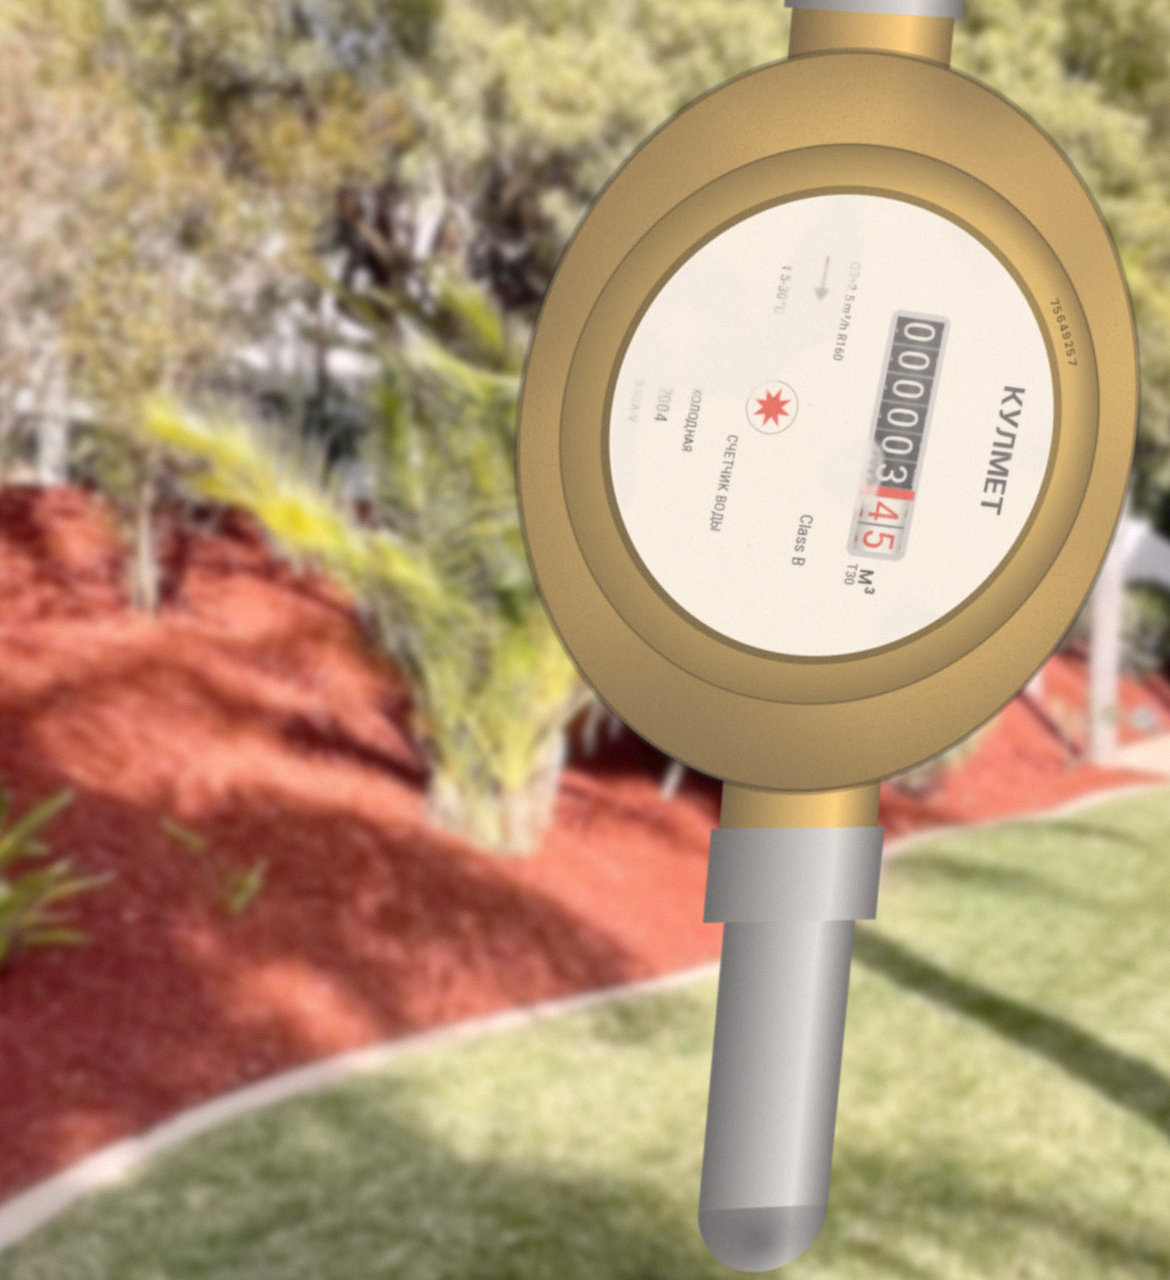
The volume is {"value": 3.45, "unit": "m³"}
